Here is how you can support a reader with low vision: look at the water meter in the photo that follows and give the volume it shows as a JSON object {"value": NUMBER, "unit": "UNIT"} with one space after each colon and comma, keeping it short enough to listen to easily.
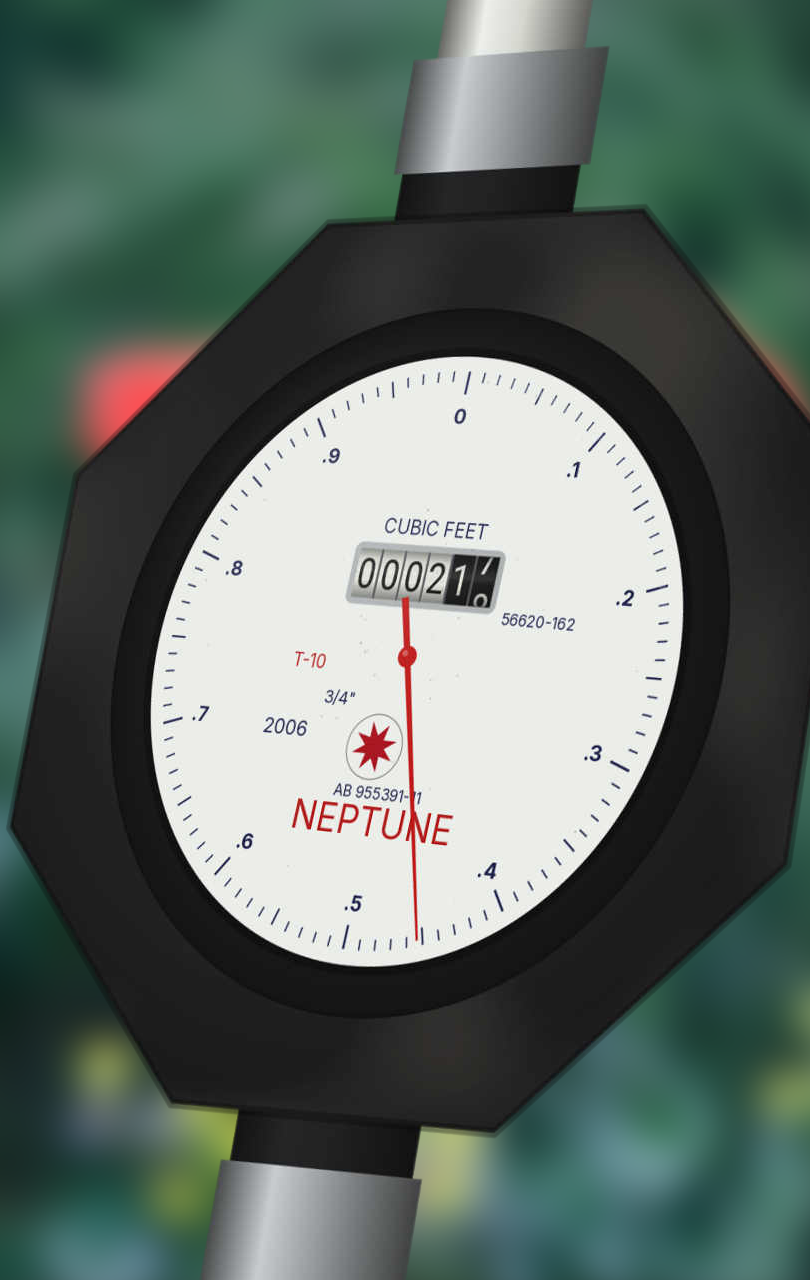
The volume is {"value": 217.45, "unit": "ft³"}
